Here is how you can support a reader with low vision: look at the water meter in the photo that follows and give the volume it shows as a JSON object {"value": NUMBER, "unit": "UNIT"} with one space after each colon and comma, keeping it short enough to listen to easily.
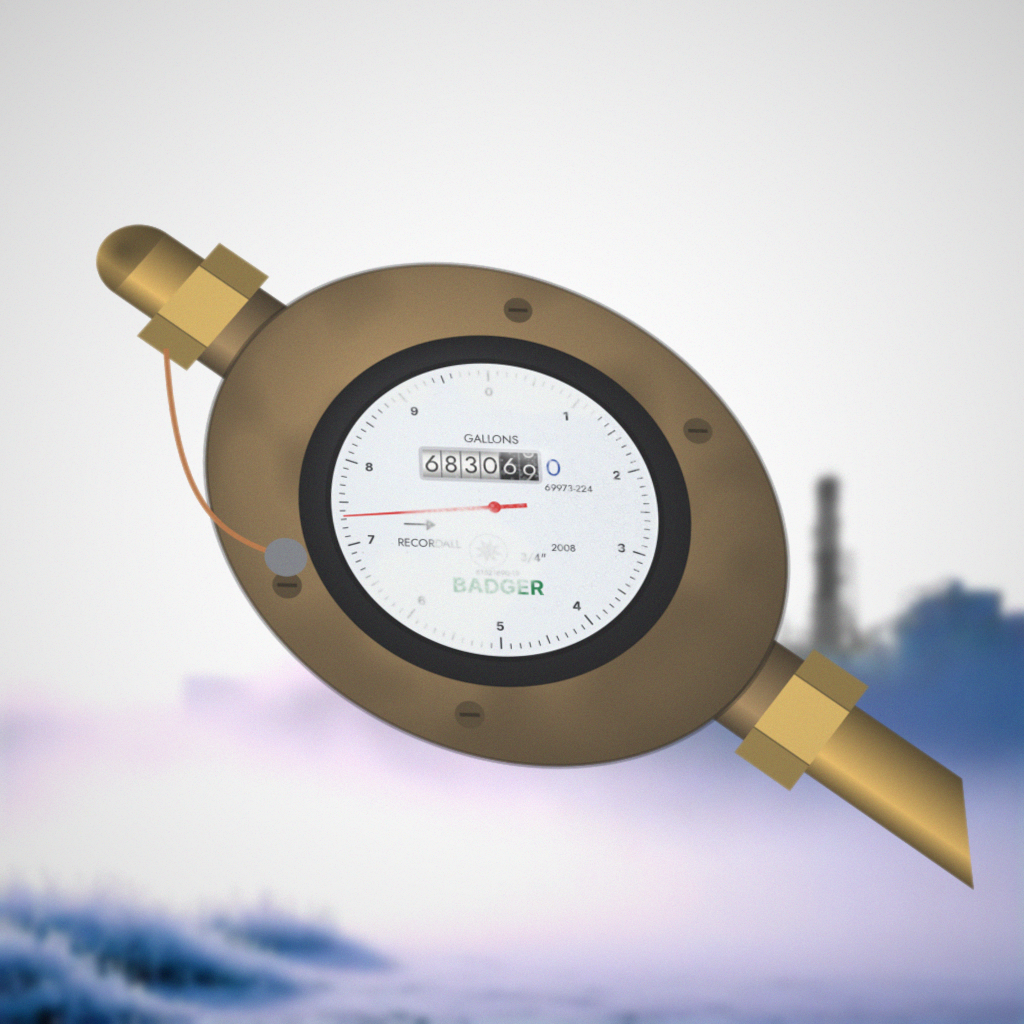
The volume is {"value": 6830687.3, "unit": "gal"}
